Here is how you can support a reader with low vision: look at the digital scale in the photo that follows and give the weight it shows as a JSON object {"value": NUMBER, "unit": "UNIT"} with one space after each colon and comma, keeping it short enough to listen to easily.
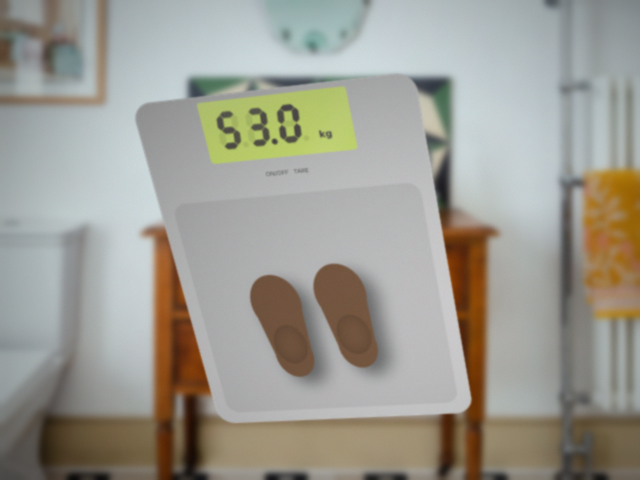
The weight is {"value": 53.0, "unit": "kg"}
